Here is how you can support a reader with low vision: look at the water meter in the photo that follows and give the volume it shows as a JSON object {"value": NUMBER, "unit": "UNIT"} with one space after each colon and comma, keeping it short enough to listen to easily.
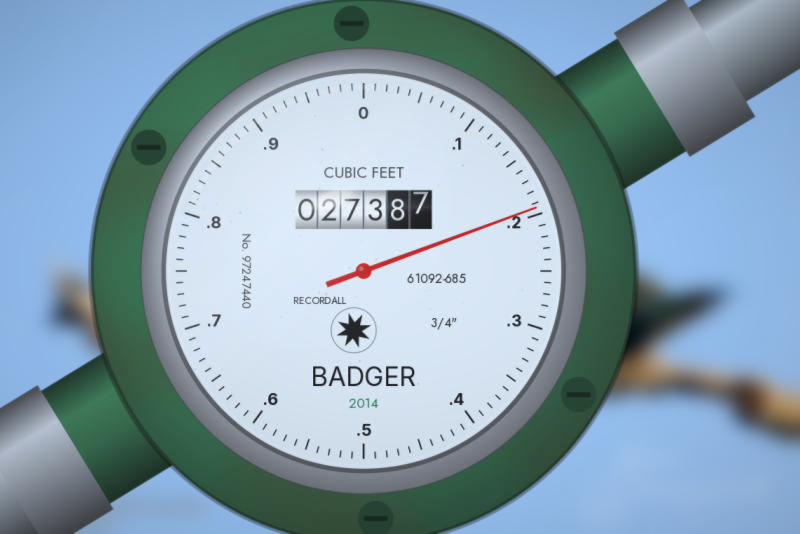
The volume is {"value": 27387.19, "unit": "ft³"}
